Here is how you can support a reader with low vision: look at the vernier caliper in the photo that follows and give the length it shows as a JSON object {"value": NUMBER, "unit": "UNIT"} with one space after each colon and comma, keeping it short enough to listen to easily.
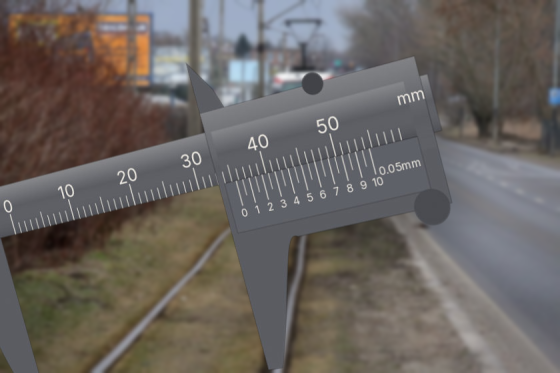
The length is {"value": 35.6, "unit": "mm"}
